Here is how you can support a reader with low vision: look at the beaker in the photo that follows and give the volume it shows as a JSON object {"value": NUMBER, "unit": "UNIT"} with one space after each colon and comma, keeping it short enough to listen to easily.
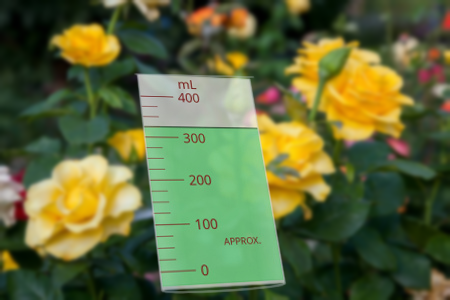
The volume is {"value": 325, "unit": "mL"}
